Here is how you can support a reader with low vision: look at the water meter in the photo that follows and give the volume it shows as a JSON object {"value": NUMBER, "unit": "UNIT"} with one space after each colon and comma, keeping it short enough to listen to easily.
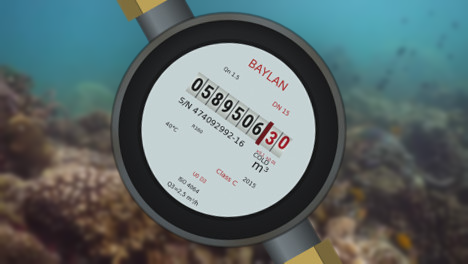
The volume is {"value": 589506.30, "unit": "m³"}
